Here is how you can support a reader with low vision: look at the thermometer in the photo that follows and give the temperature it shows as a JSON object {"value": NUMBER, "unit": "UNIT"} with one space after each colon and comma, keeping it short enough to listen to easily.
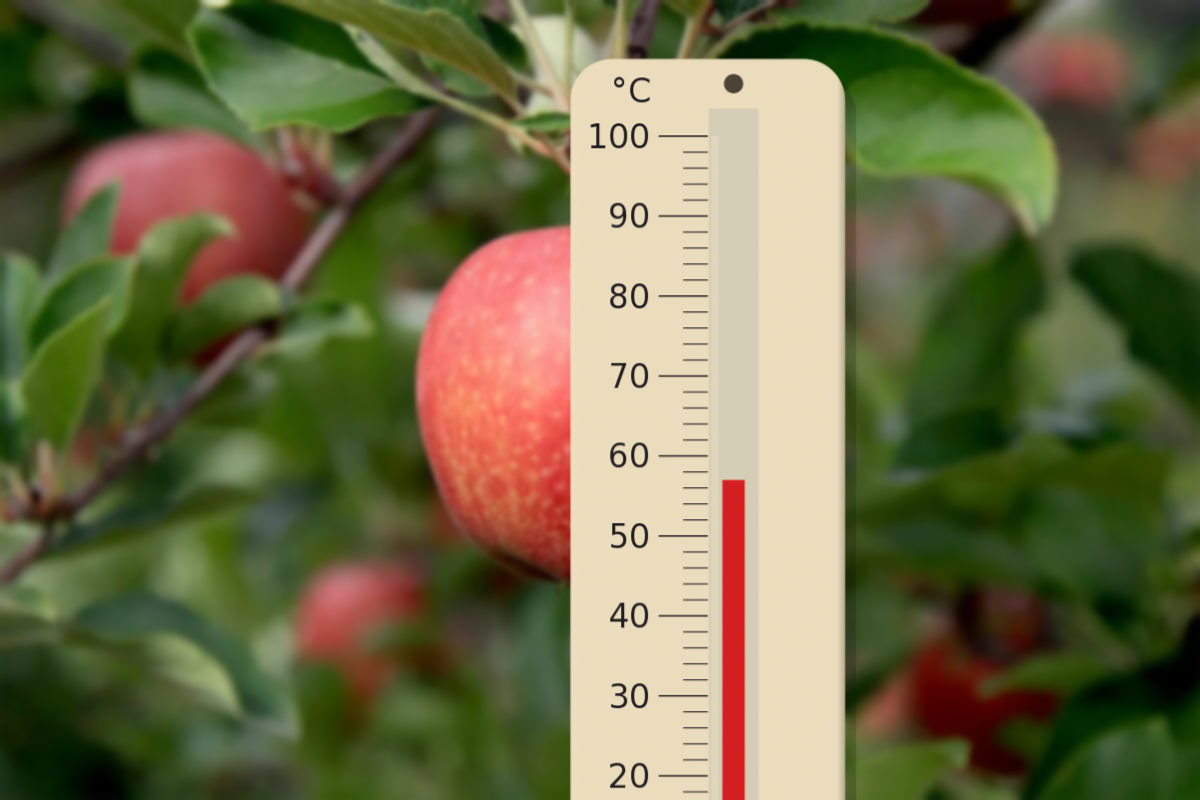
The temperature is {"value": 57, "unit": "°C"}
